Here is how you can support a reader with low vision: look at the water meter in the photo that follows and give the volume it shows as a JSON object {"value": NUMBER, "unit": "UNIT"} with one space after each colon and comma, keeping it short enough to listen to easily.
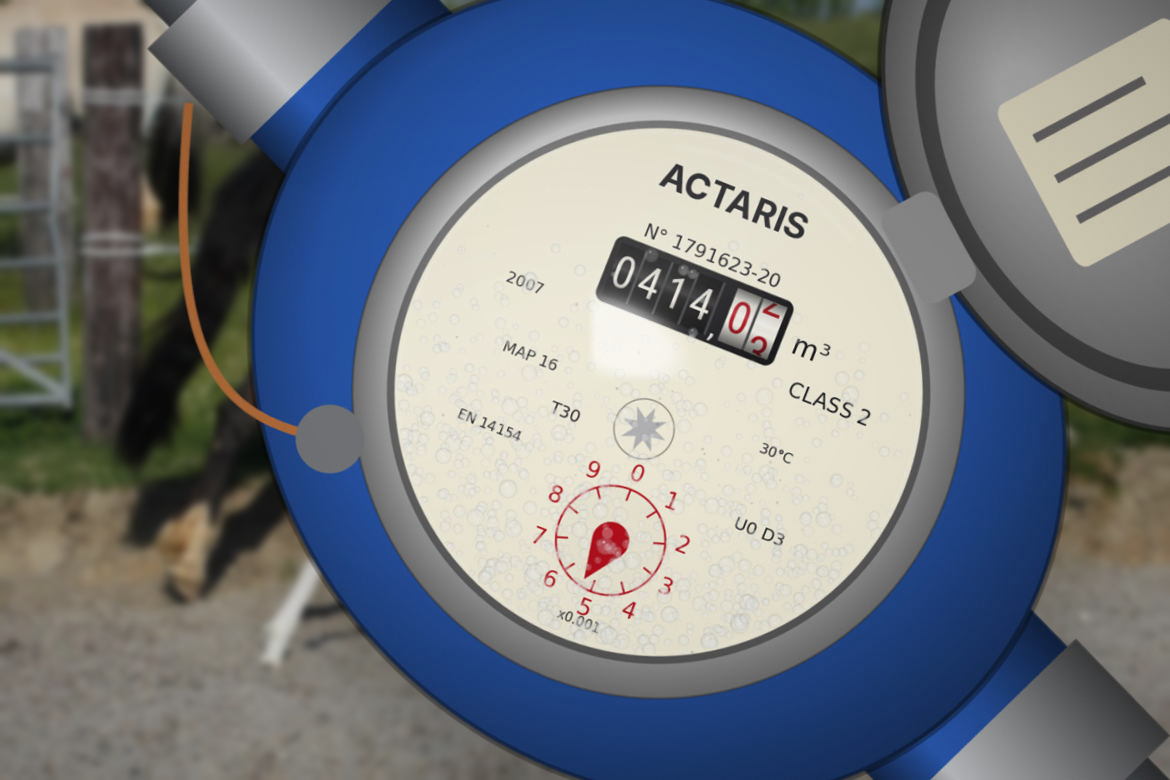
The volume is {"value": 414.025, "unit": "m³"}
